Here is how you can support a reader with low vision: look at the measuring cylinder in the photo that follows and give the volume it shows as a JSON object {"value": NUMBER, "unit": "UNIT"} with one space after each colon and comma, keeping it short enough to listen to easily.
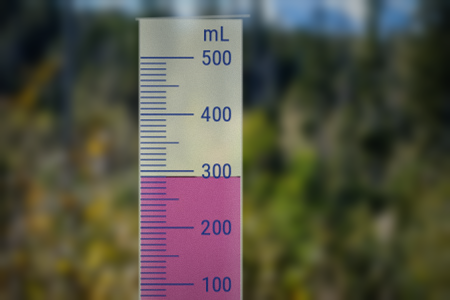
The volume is {"value": 290, "unit": "mL"}
